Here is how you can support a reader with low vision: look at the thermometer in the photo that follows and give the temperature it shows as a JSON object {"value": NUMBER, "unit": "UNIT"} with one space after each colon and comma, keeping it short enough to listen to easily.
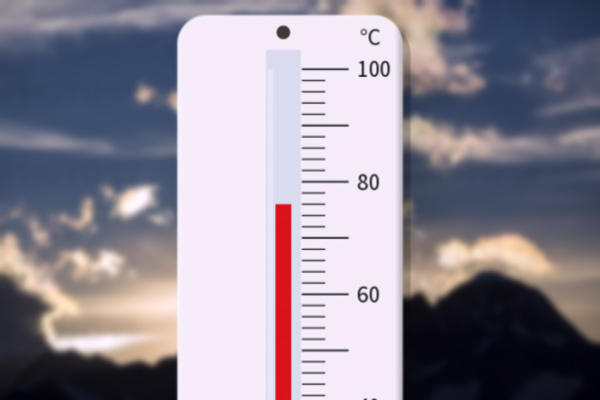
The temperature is {"value": 76, "unit": "°C"}
